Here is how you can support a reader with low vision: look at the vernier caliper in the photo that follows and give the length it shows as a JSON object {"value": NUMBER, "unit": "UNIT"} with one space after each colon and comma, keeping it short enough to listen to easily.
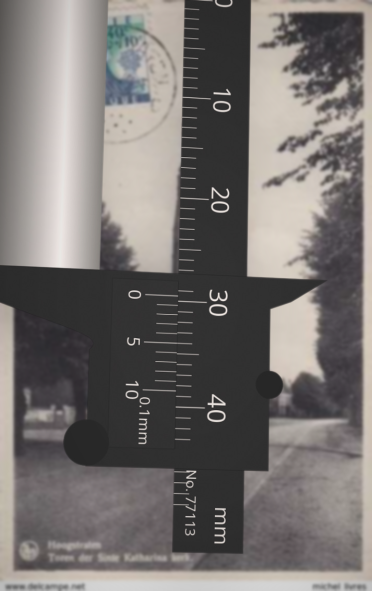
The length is {"value": 29.5, "unit": "mm"}
